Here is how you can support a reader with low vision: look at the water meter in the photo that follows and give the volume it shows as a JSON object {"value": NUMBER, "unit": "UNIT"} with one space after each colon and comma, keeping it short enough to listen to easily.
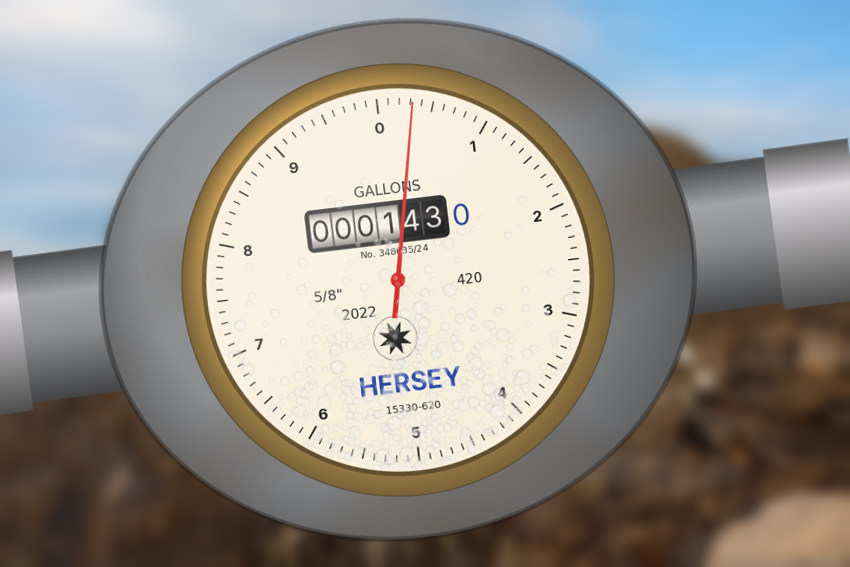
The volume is {"value": 1430.3, "unit": "gal"}
